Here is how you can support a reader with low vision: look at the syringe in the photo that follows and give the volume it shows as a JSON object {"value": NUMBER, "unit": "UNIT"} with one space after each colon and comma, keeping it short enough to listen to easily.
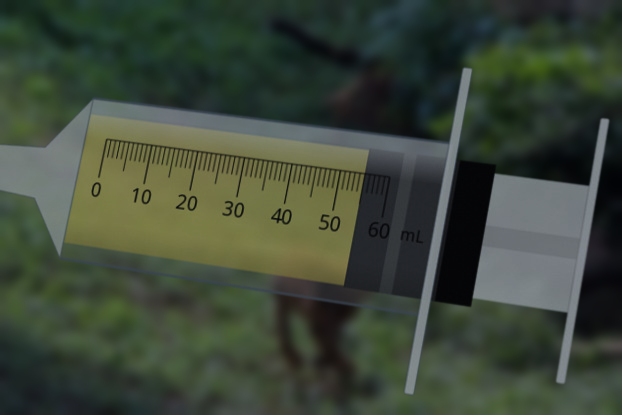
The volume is {"value": 55, "unit": "mL"}
